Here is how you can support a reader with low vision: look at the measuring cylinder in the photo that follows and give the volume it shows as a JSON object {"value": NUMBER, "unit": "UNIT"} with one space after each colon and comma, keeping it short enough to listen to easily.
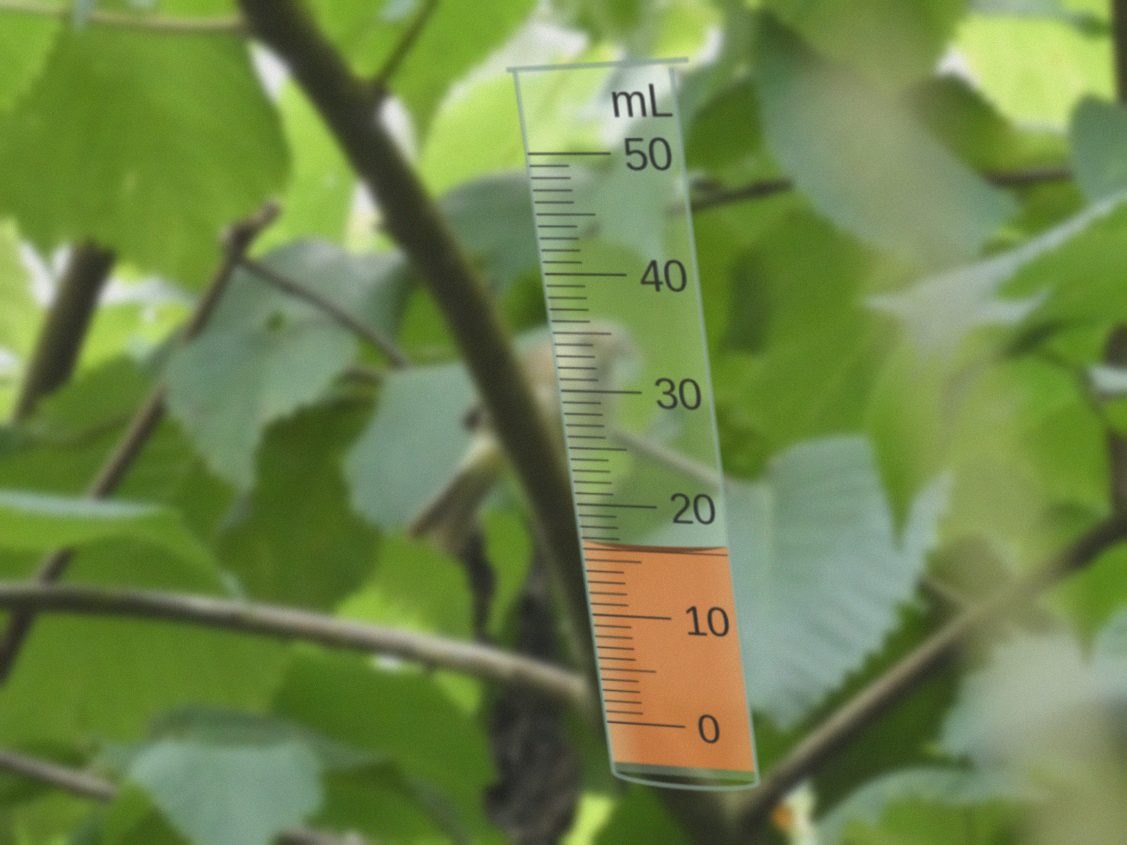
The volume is {"value": 16, "unit": "mL"}
